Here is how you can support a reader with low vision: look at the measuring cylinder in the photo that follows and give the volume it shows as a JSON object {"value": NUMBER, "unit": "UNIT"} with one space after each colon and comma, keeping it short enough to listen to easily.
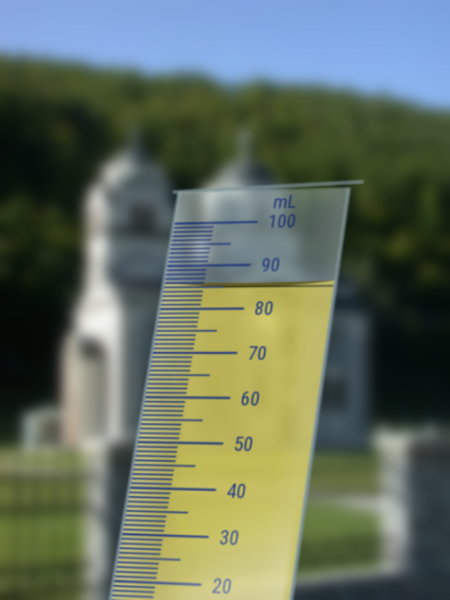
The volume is {"value": 85, "unit": "mL"}
